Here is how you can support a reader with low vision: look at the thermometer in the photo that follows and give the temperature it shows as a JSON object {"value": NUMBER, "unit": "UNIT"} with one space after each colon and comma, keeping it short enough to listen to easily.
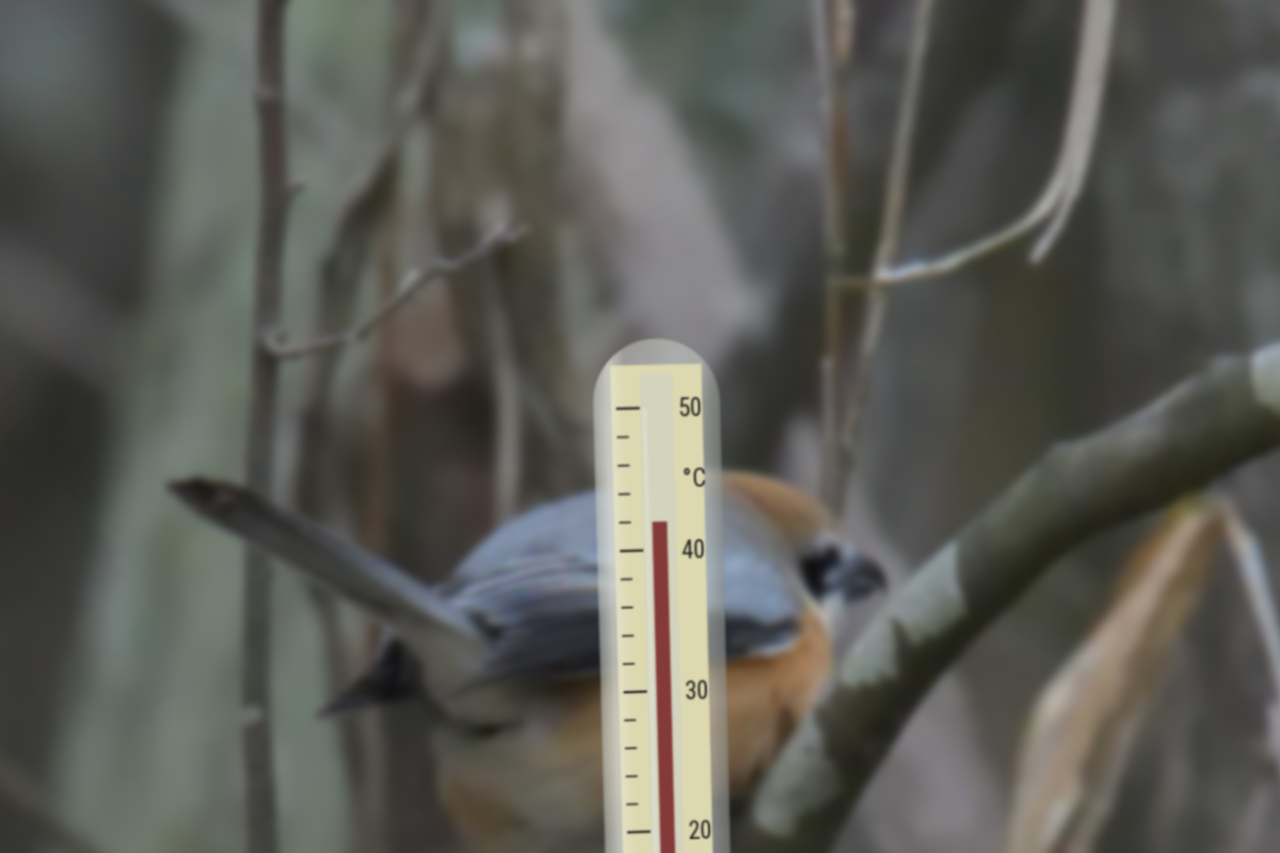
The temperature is {"value": 42, "unit": "°C"}
